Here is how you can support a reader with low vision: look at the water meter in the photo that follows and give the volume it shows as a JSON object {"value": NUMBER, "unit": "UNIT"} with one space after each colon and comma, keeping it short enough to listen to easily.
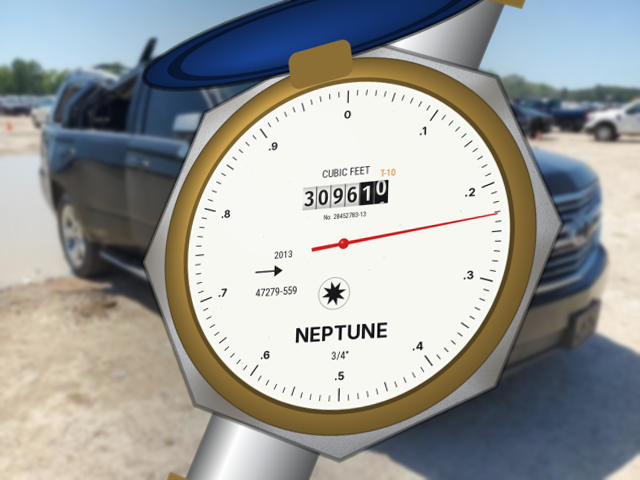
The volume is {"value": 309610.23, "unit": "ft³"}
